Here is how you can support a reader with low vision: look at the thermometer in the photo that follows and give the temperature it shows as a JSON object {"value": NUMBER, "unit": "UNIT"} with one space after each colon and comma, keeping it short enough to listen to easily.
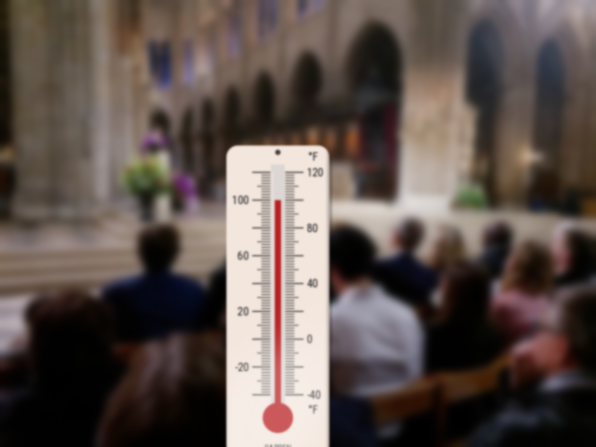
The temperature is {"value": 100, "unit": "°F"}
